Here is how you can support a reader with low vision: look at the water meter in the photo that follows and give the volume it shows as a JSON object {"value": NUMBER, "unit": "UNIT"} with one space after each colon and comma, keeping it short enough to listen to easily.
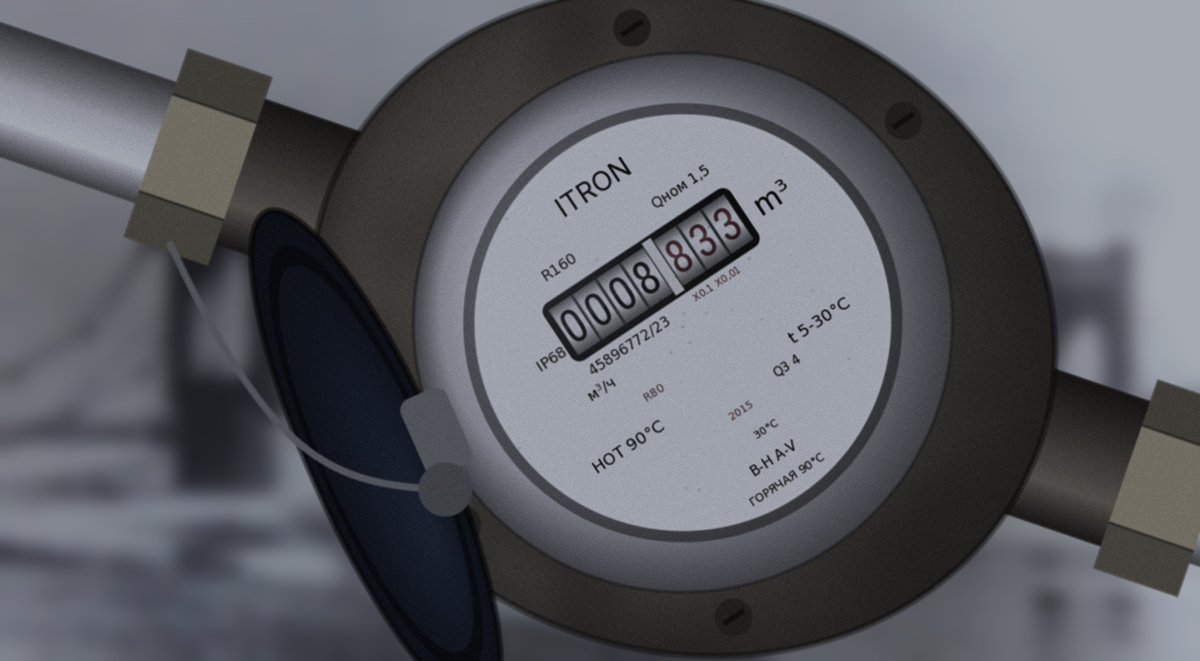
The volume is {"value": 8.833, "unit": "m³"}
